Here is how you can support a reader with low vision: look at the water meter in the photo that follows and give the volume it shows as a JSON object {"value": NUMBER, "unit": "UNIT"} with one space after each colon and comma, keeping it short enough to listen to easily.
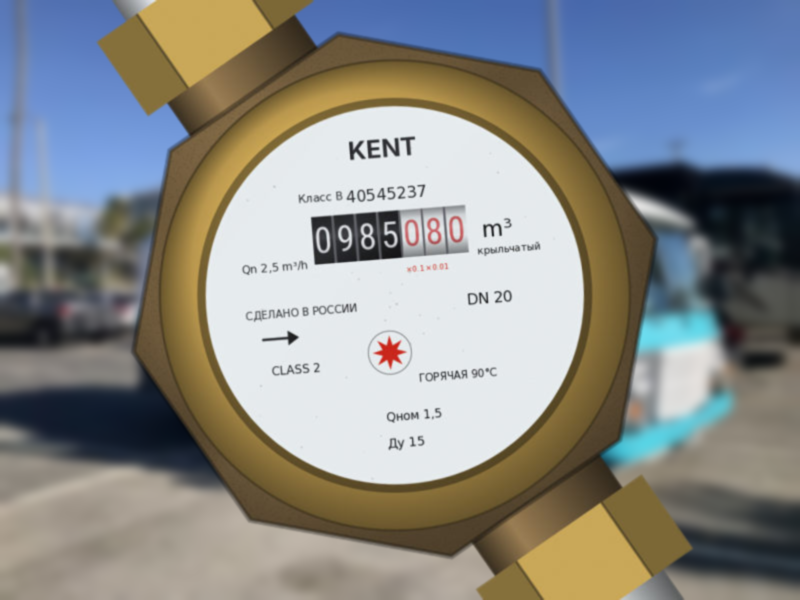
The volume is {"value": 985.080, "unit": "m³"}
